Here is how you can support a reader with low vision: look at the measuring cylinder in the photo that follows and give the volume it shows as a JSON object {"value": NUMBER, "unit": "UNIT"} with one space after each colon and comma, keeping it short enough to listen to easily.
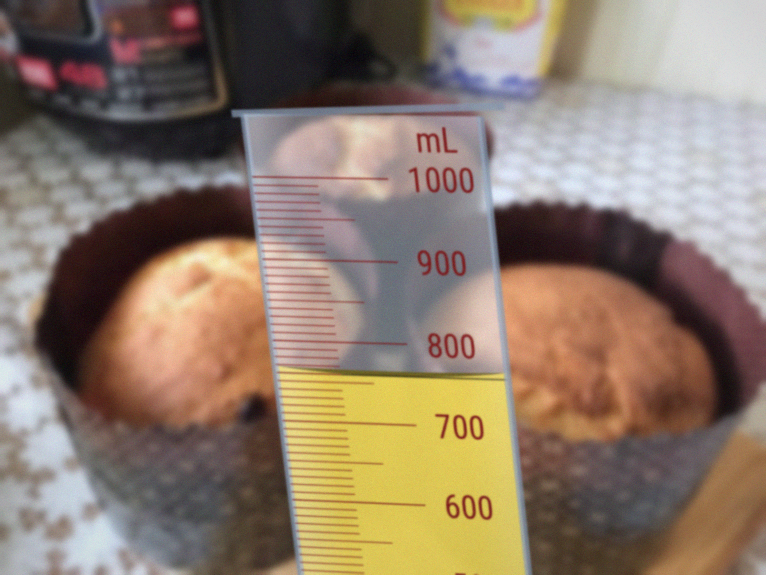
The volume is {"value": 760, "unit": "mL"}
